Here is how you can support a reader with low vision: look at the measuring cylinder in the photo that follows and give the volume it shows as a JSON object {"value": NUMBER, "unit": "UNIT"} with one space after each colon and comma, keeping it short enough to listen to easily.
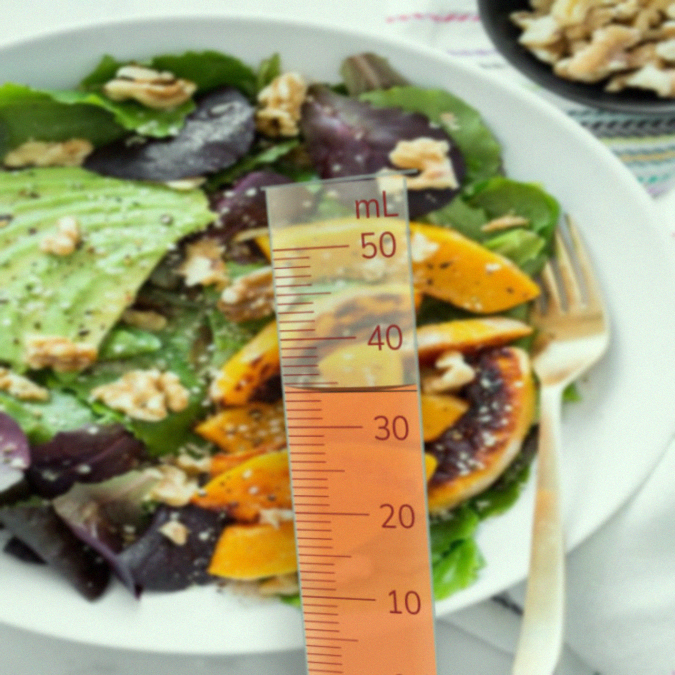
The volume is {"value": 34, "unit": "mL"}
